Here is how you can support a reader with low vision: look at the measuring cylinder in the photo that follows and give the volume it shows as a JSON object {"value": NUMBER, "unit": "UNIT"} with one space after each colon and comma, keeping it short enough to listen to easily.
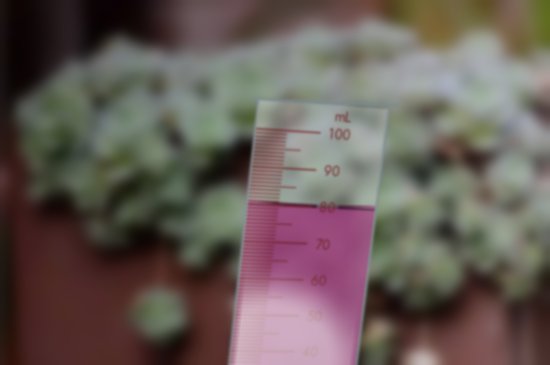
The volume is {"value": 80, "unit": "mL"}
